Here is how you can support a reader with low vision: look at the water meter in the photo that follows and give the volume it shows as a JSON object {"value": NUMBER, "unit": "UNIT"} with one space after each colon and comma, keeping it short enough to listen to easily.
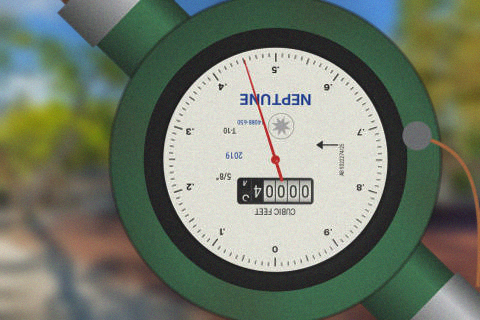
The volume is {"value": 43.45, "unit": "ft³"}
